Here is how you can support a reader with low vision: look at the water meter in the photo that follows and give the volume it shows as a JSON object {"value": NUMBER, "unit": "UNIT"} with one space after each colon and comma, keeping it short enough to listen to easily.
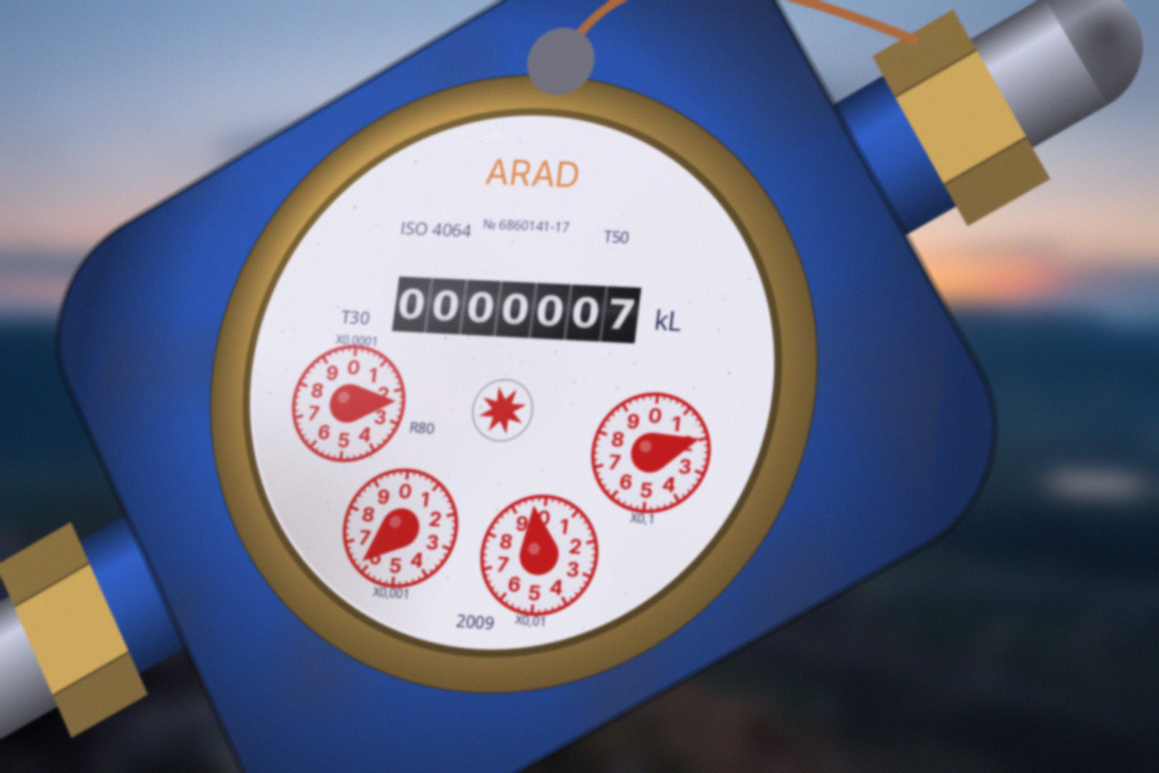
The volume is {"value": 7.1962, "unit": "kL"}
